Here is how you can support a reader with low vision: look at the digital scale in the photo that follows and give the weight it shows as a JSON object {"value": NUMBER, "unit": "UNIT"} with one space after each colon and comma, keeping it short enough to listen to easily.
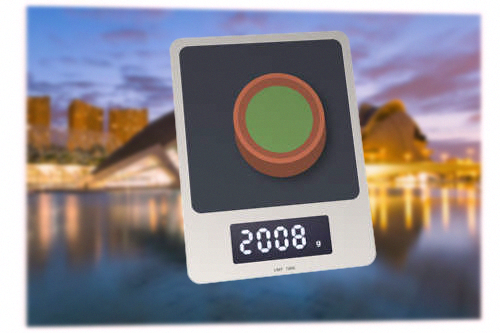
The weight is {"value": 2008, "unit": "g"}
